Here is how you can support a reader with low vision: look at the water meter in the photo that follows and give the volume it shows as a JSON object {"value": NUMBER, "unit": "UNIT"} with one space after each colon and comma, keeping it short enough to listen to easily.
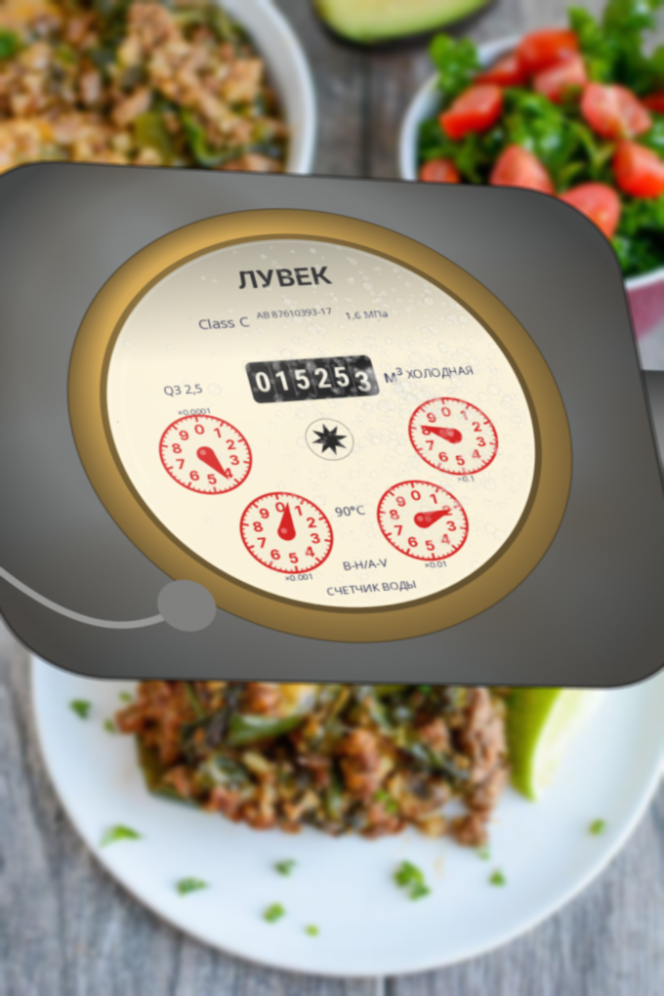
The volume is {"value": 15252.8204, "unit": "m³"}
